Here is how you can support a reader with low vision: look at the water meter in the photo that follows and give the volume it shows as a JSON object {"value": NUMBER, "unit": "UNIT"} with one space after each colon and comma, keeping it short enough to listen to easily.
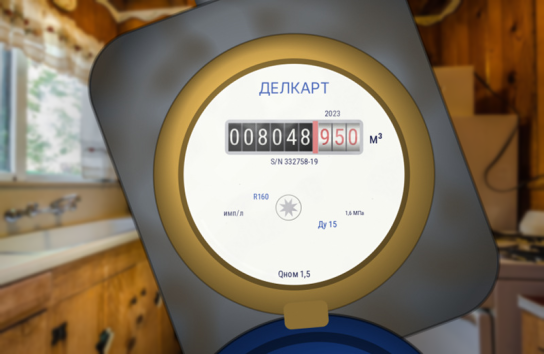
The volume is {"value": 8048.950, "unit": "m³"}
